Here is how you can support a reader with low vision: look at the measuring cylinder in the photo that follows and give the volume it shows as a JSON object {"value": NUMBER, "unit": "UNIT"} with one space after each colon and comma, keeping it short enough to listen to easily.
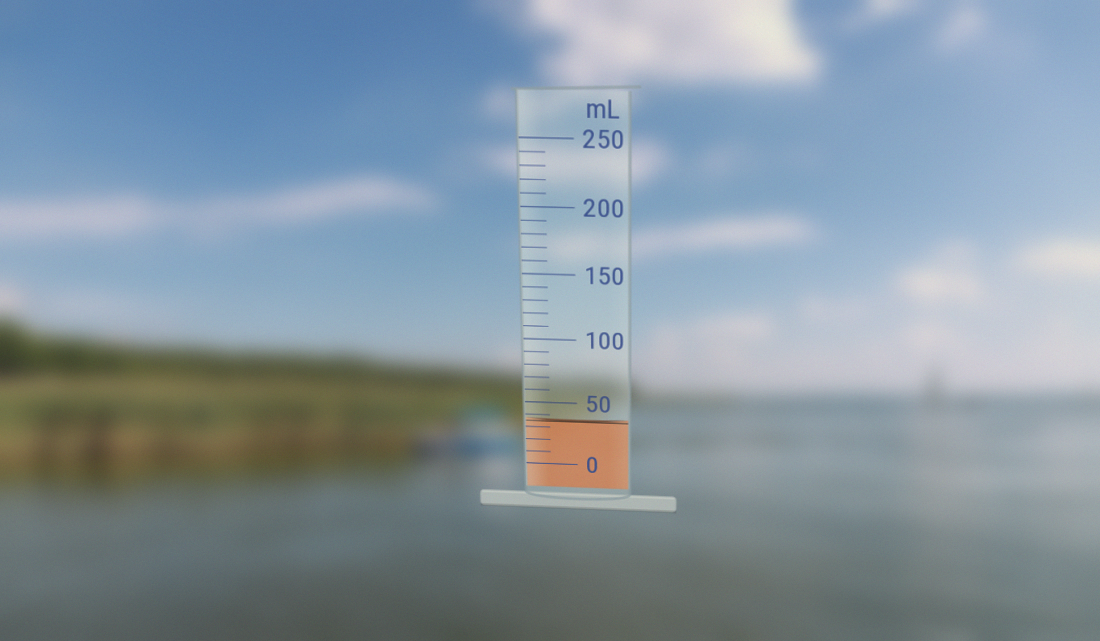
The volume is {"value": 35, "unit": "mL"}
